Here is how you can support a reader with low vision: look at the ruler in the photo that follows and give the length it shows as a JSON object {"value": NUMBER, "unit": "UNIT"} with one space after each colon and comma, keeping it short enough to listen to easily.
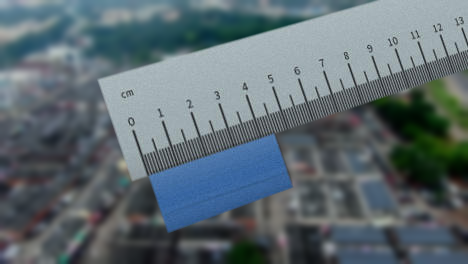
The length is {"value": 4.5, "unit": "cm"}
